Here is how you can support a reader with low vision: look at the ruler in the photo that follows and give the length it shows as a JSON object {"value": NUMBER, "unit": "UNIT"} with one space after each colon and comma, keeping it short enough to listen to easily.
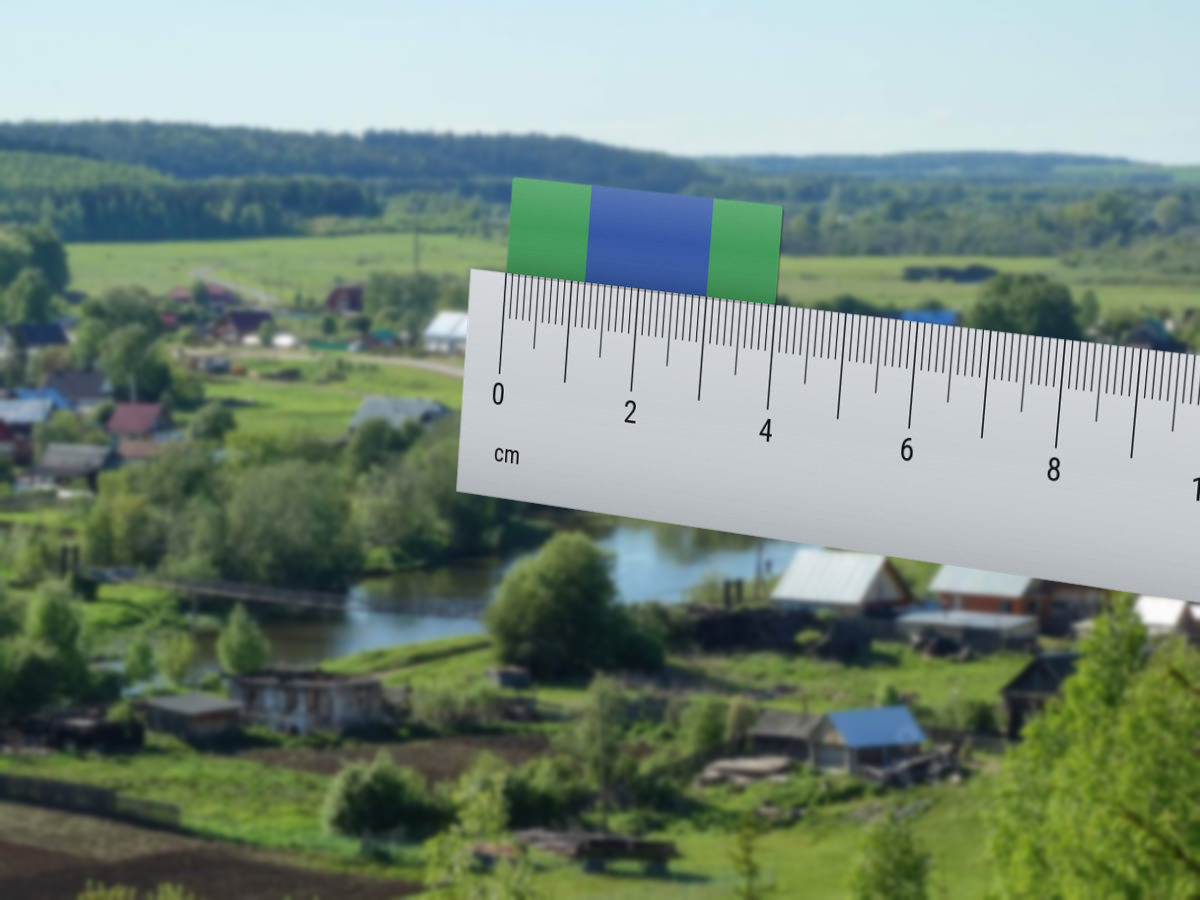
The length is {"value": 4, "unit": "cm"}
